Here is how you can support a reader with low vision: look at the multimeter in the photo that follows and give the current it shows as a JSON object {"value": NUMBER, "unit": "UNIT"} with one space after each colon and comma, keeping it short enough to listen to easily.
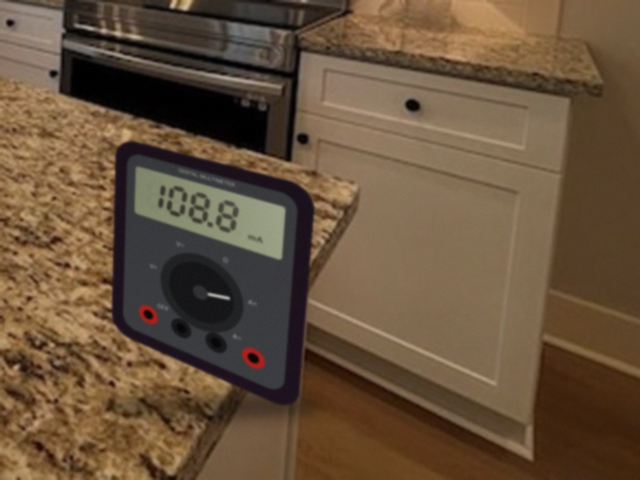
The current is {"value": 108.8, "unit": "mA"}
